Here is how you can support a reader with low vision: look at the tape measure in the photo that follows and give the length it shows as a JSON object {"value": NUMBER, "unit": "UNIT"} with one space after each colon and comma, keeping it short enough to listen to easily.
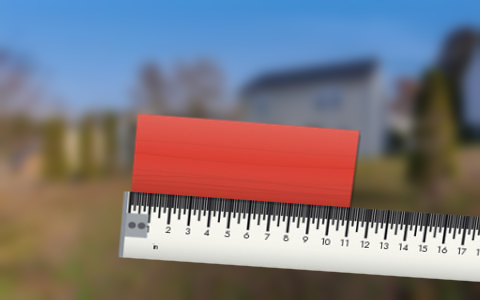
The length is {"value": 11, "unit": "in"}
